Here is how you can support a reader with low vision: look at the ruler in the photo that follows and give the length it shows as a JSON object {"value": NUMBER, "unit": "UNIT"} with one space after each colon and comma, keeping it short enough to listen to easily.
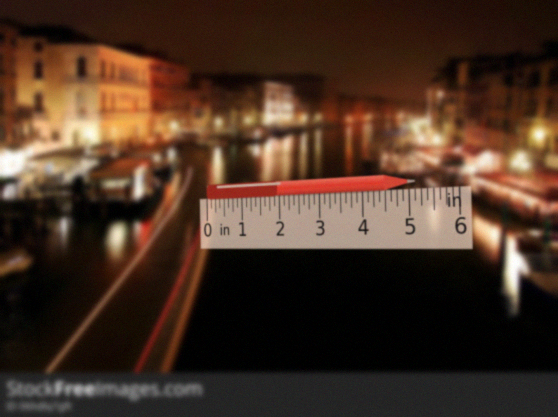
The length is {"value": 5.125, "unit": "in"}
